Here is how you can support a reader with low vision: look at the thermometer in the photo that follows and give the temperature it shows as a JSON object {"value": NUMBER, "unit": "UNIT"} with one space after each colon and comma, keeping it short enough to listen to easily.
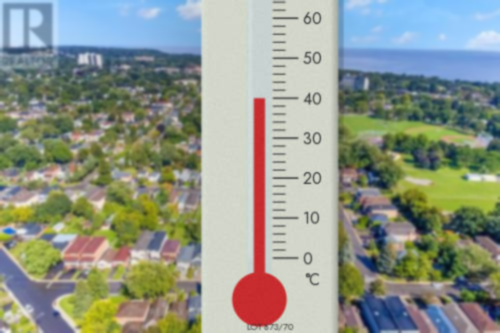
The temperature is {"value": 40, "unit": "°C"}
